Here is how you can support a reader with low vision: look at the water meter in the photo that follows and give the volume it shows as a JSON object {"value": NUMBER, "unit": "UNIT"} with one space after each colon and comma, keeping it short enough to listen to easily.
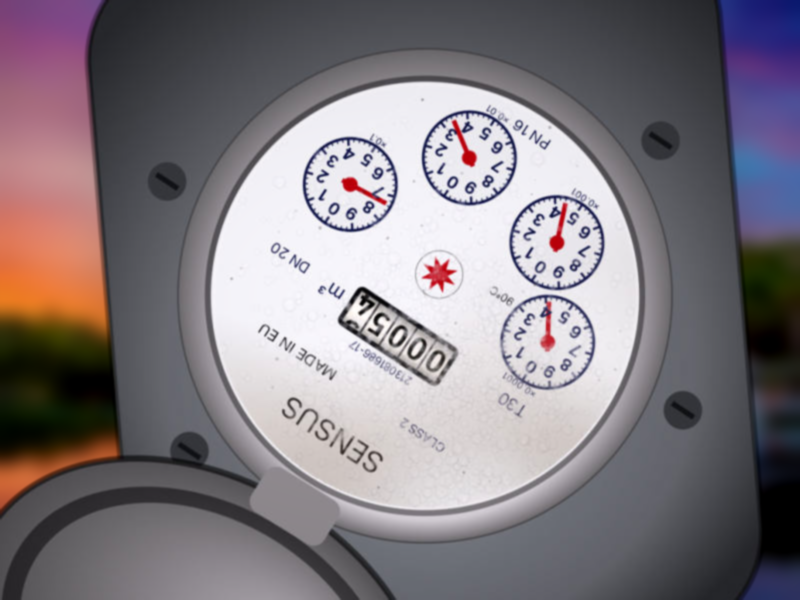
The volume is {"value": 53.7344, "unit": "m³"}
